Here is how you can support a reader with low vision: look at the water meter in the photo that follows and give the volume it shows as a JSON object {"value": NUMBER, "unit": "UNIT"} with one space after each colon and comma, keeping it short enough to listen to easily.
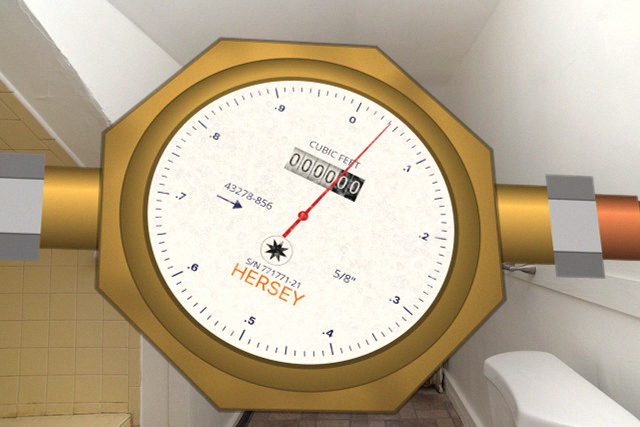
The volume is {"value": 0.04, "unit": "ft³"}
